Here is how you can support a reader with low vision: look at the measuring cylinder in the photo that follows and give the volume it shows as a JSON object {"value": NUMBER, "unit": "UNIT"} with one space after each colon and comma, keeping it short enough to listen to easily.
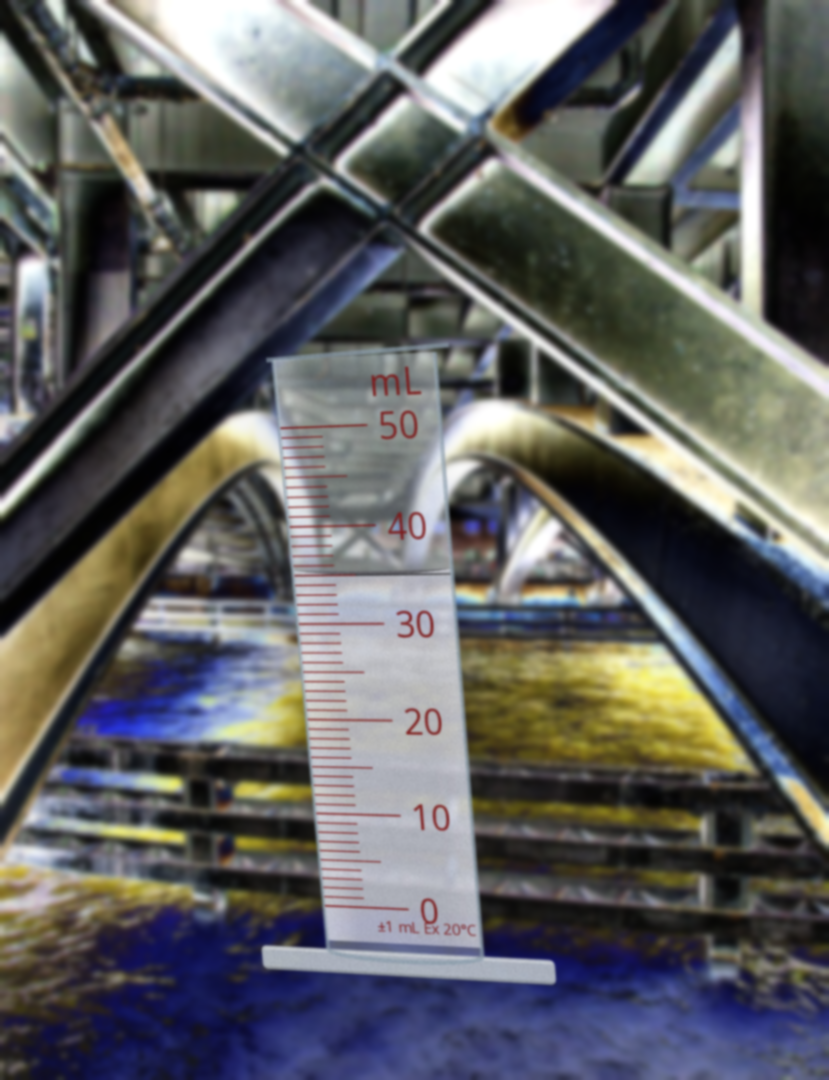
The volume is {"value": 35, "unit": "mL"}
